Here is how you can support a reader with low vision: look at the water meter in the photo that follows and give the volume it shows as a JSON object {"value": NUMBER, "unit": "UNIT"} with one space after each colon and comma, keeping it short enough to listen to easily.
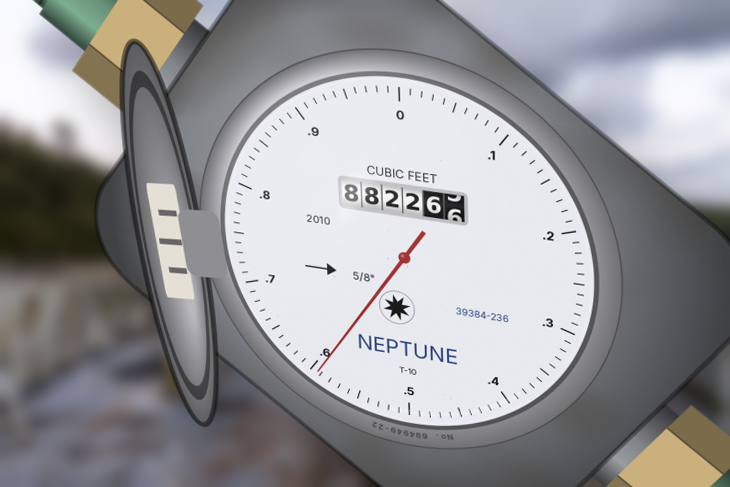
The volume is {"value": 882265.59, "unit": "ft³"}
